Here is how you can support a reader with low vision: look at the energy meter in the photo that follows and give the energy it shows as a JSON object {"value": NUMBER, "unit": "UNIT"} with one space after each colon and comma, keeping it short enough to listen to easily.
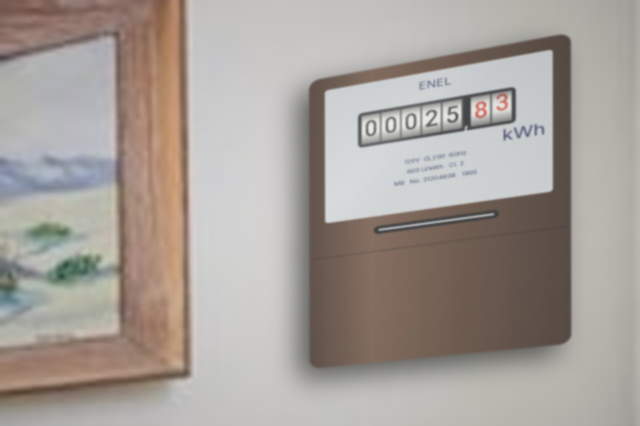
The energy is {"value": 25.83, "unit": "kWh"}
